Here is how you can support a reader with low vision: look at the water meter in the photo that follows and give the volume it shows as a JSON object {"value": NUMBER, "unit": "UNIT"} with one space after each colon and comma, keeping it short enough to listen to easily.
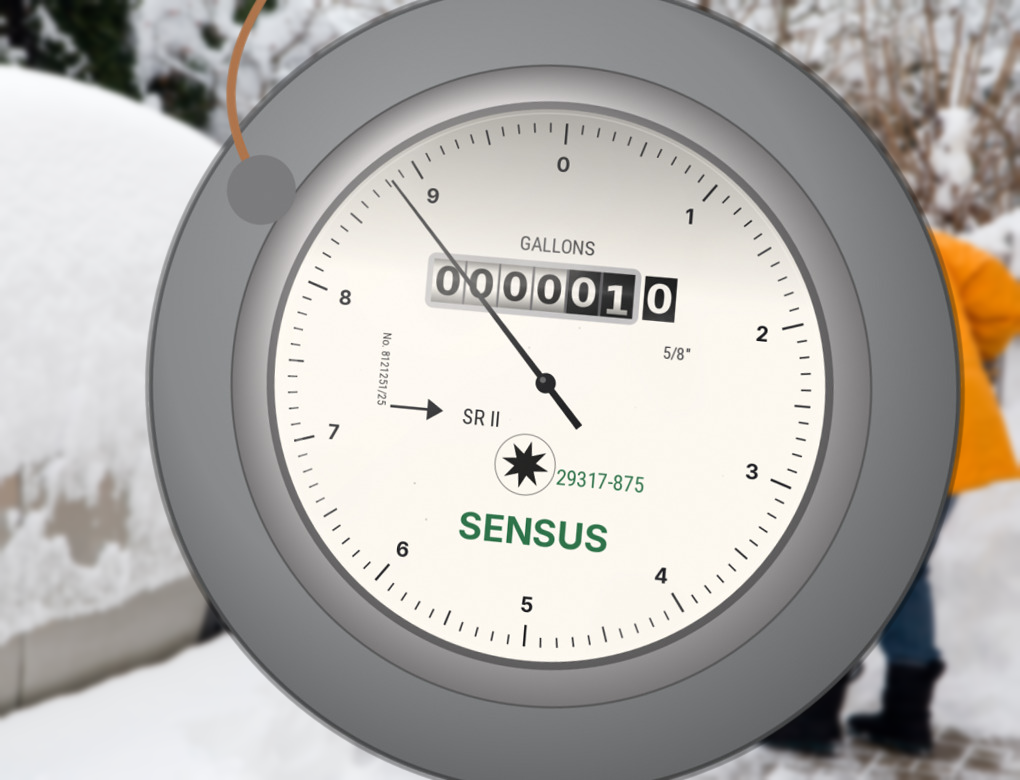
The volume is {"value": 8.8, "unit": "gal"}
